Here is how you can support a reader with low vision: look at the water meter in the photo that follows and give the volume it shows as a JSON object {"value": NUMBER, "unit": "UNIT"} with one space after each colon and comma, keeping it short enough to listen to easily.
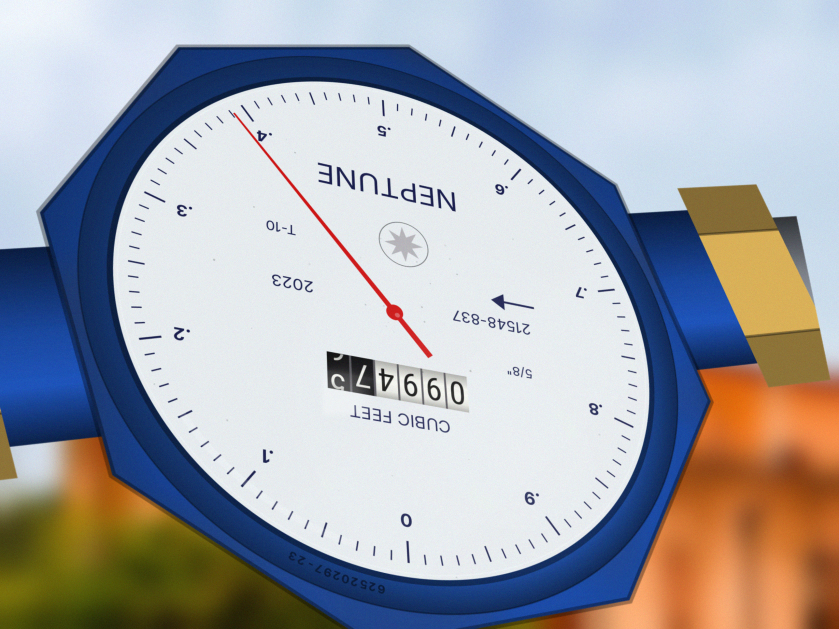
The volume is {"value": 99475.39, "unit": "ft³"}
